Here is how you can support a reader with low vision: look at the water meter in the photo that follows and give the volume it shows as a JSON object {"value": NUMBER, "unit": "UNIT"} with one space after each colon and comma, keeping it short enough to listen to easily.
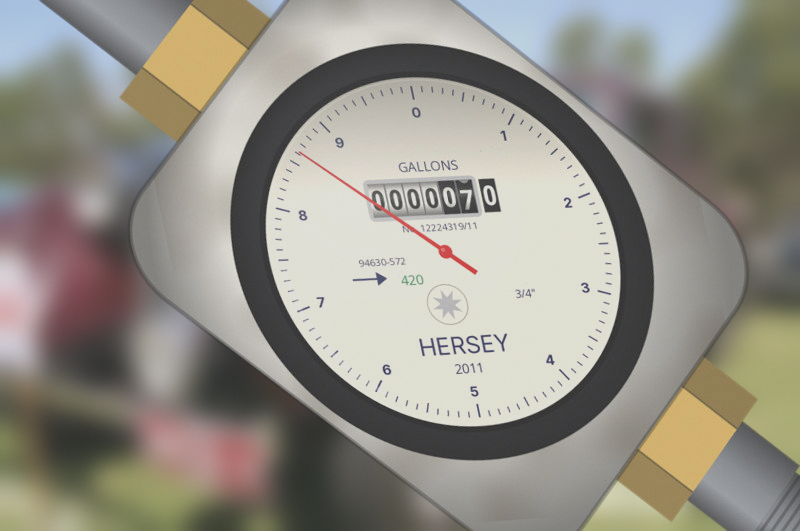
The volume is {"value": 68.6, "unit": "gal"}
